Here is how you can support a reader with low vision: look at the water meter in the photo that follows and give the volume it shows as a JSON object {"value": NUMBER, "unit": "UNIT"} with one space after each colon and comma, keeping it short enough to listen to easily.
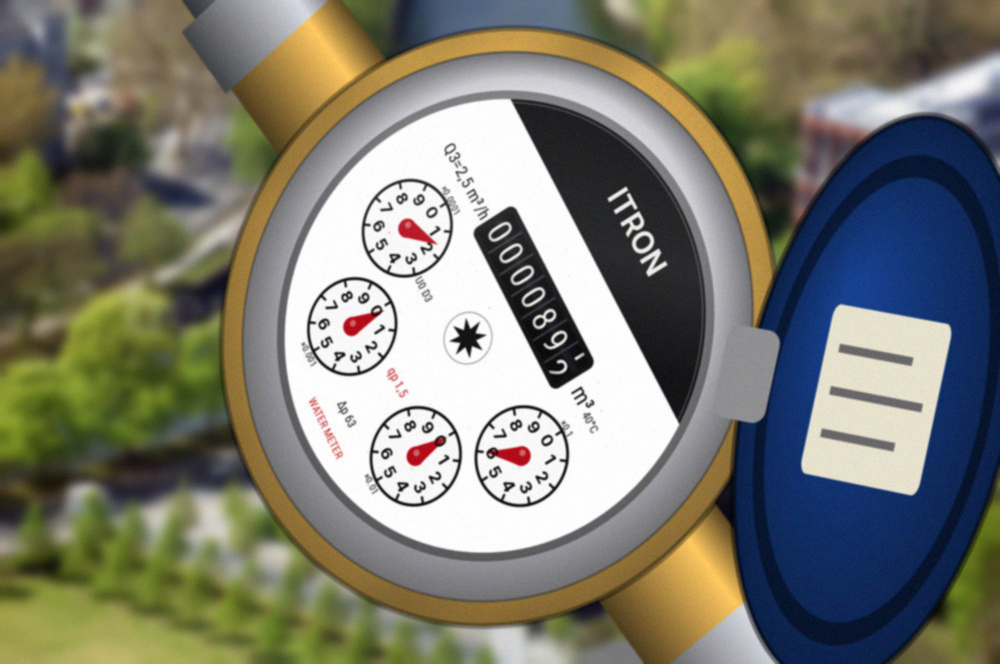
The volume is {"value": 891.6001, "unit": "m³"}
